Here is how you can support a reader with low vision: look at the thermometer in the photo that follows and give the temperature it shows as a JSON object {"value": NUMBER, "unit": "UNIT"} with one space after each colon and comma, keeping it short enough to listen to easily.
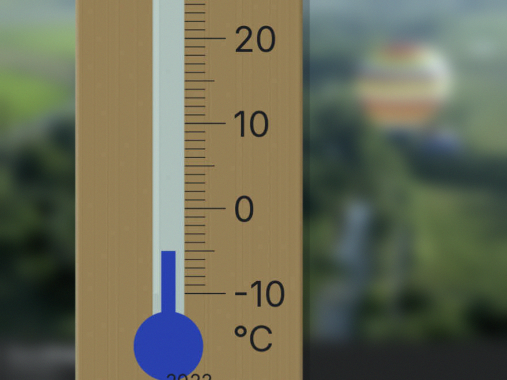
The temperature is {"value": -5, "unit": "°C"}
